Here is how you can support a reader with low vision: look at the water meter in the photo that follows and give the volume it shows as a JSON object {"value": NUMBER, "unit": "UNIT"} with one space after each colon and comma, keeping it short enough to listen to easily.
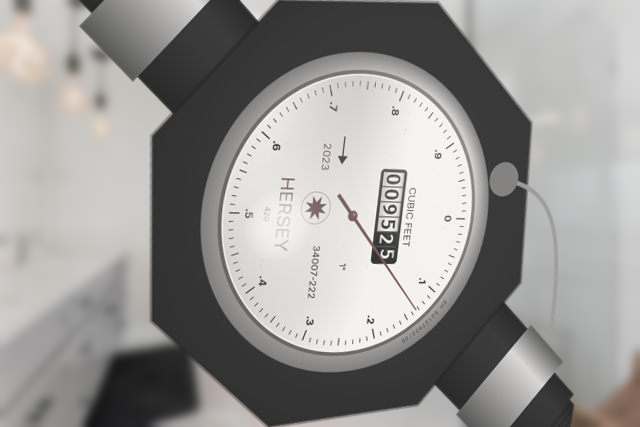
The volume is {"value": 9525.13, "unit": "ft³"}
